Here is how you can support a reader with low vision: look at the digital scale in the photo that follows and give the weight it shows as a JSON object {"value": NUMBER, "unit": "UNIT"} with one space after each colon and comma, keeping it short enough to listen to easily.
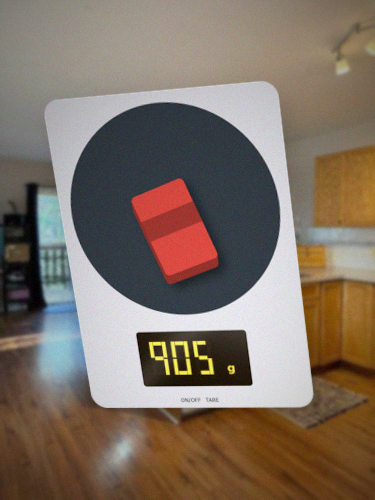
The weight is {"value": 905, "unit": "g"}
